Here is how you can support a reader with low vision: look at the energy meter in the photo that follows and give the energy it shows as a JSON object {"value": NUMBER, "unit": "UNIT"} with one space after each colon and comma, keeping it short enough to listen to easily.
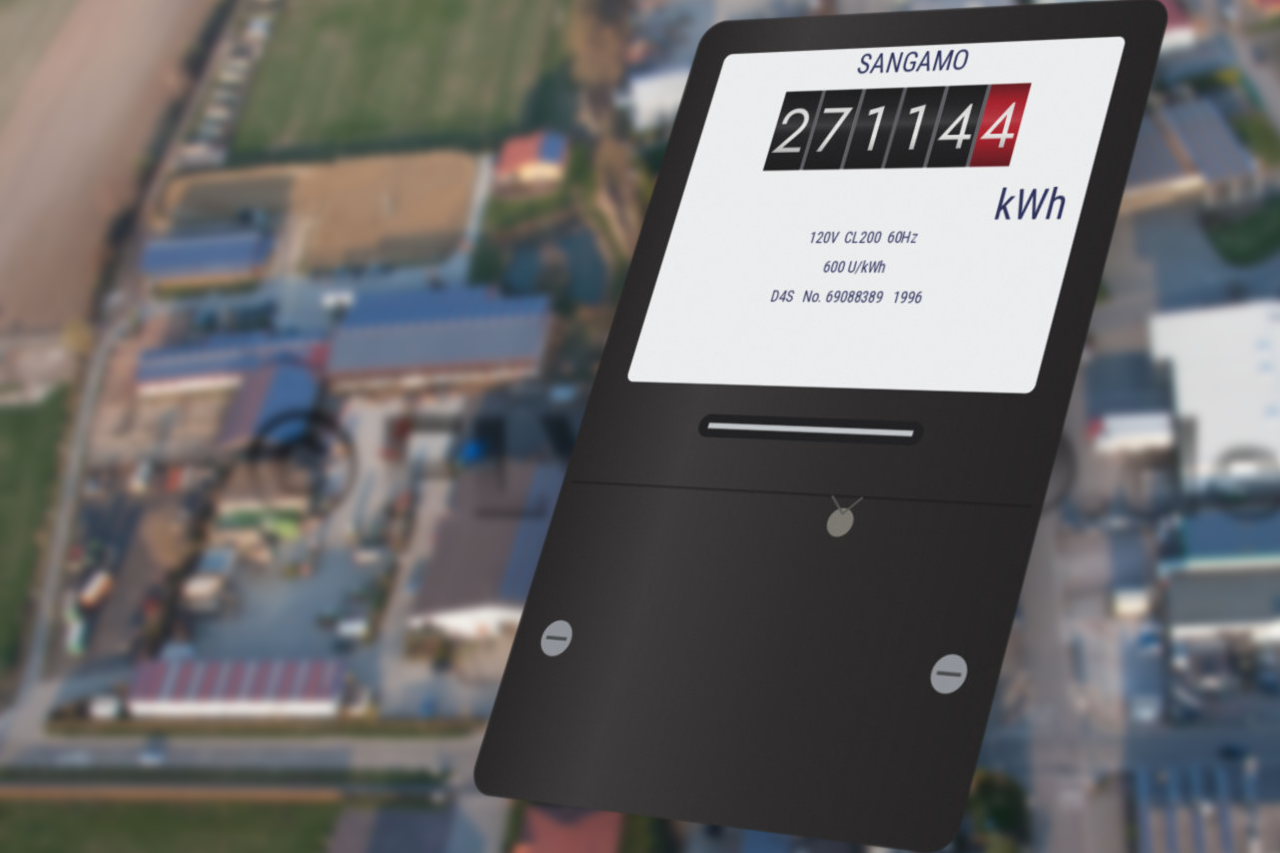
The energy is {"value": 27114.4, "unit": "kWh"}
